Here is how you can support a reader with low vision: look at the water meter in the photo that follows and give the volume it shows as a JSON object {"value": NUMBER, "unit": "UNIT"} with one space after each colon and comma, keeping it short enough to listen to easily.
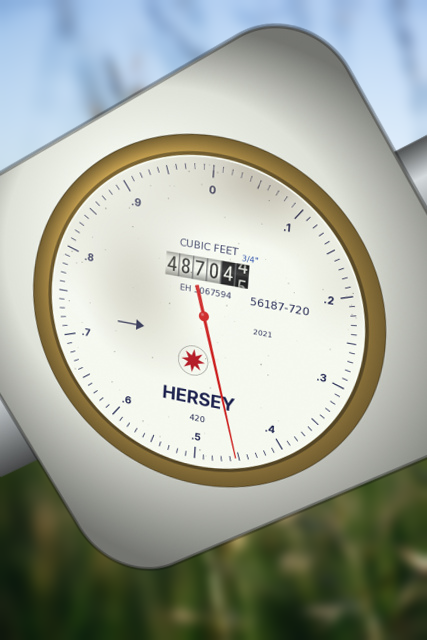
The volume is {"value": 487044.45, "unit": "ft³"}
